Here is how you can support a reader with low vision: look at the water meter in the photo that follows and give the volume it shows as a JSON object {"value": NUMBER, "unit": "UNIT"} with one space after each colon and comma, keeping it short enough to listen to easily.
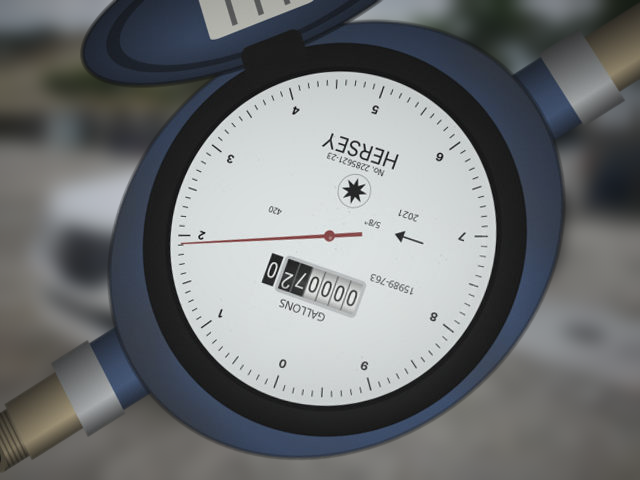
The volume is {"value": 721.9, "unit": "gal"}
